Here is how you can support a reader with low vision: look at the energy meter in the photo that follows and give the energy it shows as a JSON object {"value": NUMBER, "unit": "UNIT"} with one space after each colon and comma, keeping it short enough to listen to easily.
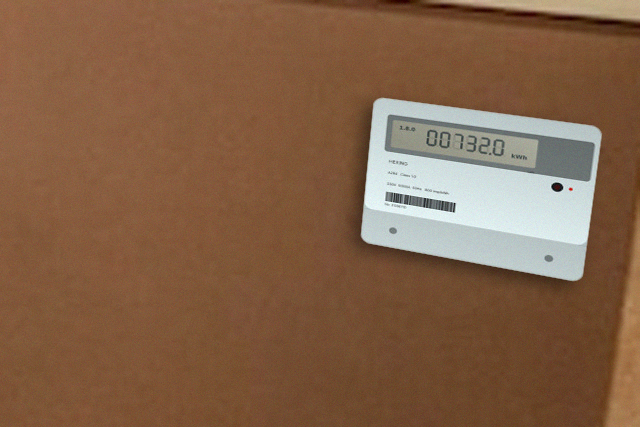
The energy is {"value": 732.0, "unit": "kWh"}
